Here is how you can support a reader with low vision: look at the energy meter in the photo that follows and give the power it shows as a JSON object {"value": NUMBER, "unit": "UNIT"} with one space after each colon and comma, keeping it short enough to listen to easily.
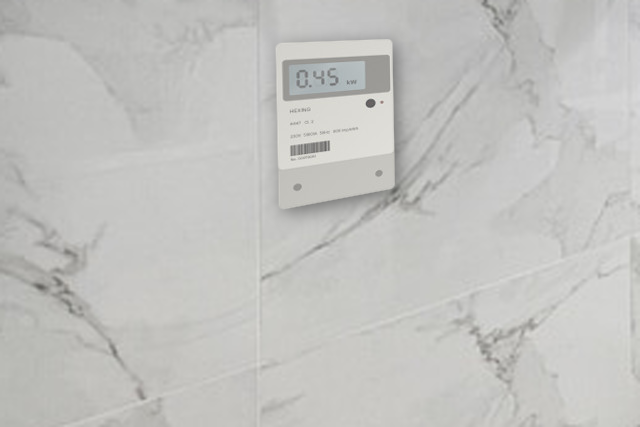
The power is {"value": 0.45, "unit": "kW"}
